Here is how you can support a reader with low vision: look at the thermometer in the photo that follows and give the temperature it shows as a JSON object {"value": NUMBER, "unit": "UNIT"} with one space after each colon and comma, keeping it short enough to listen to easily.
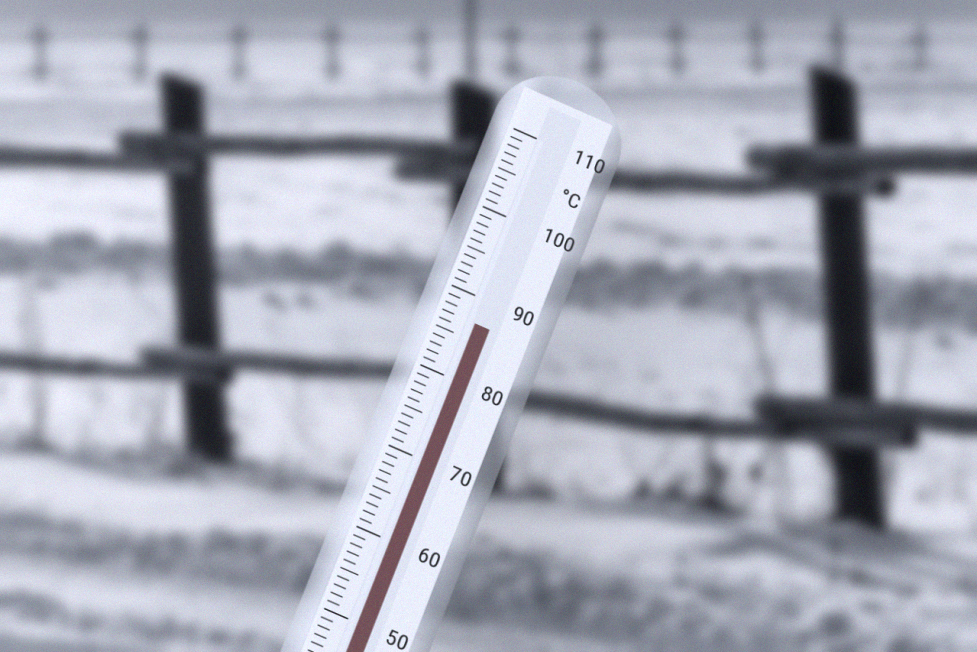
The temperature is {"value": 87, "unit": "°C"}
